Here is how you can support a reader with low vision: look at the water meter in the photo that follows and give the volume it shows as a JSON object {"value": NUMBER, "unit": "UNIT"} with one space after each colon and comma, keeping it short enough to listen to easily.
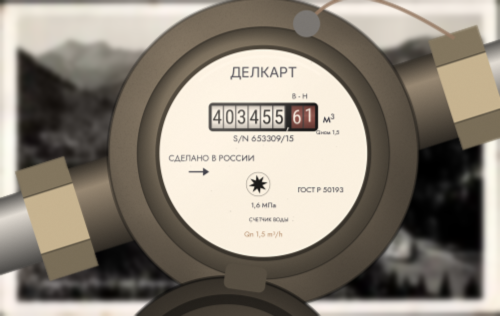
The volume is {"value": 403455.61, "unit": "m³"}
